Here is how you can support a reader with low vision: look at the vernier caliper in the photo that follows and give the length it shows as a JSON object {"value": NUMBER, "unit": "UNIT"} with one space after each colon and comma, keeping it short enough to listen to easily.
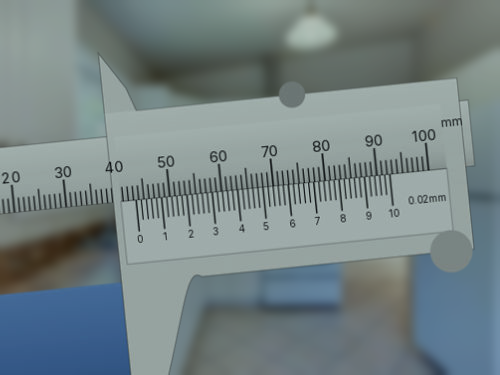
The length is {"value": 43.5, "unit": "mm"}
